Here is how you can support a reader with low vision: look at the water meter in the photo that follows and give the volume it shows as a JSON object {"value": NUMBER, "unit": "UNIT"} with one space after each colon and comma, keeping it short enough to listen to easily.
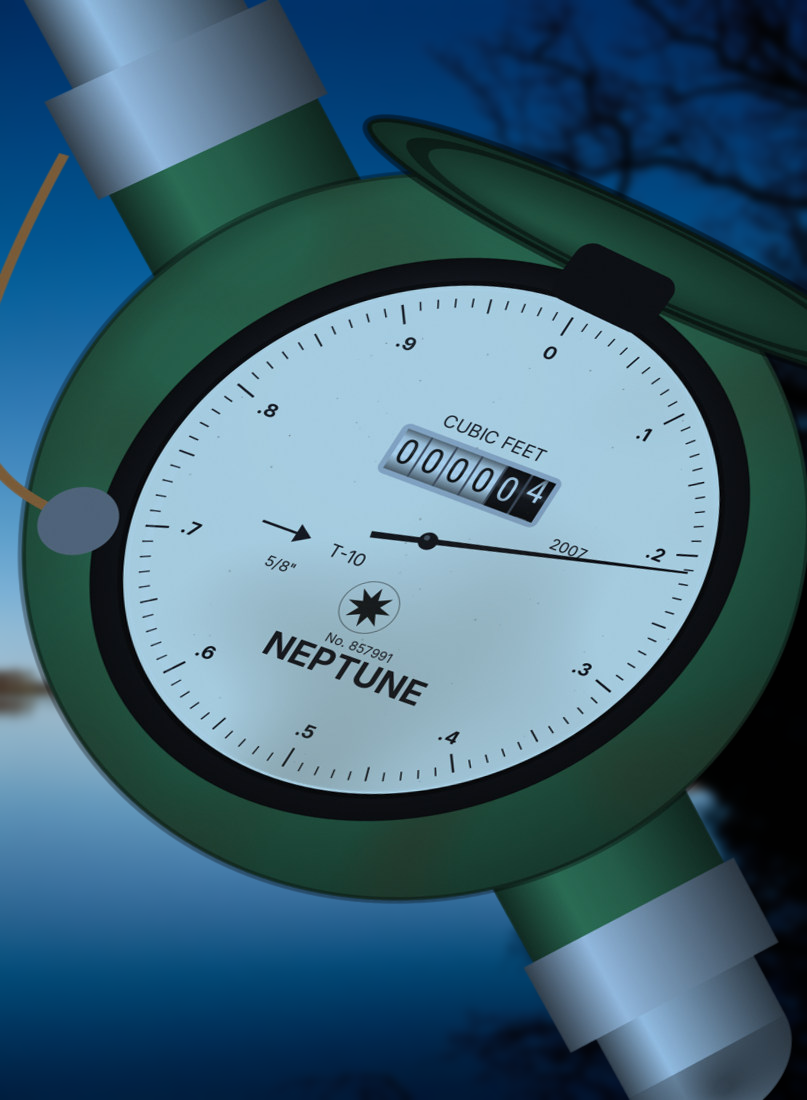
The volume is {"value": 4.21, "unit": "ft³"}
